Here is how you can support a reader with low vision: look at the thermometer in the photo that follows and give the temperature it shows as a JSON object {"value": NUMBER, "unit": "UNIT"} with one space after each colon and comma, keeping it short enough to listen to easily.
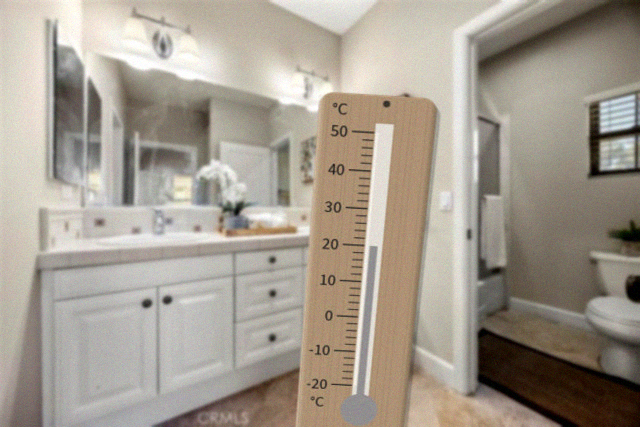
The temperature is {"value": 20, "unit": "°C"}
